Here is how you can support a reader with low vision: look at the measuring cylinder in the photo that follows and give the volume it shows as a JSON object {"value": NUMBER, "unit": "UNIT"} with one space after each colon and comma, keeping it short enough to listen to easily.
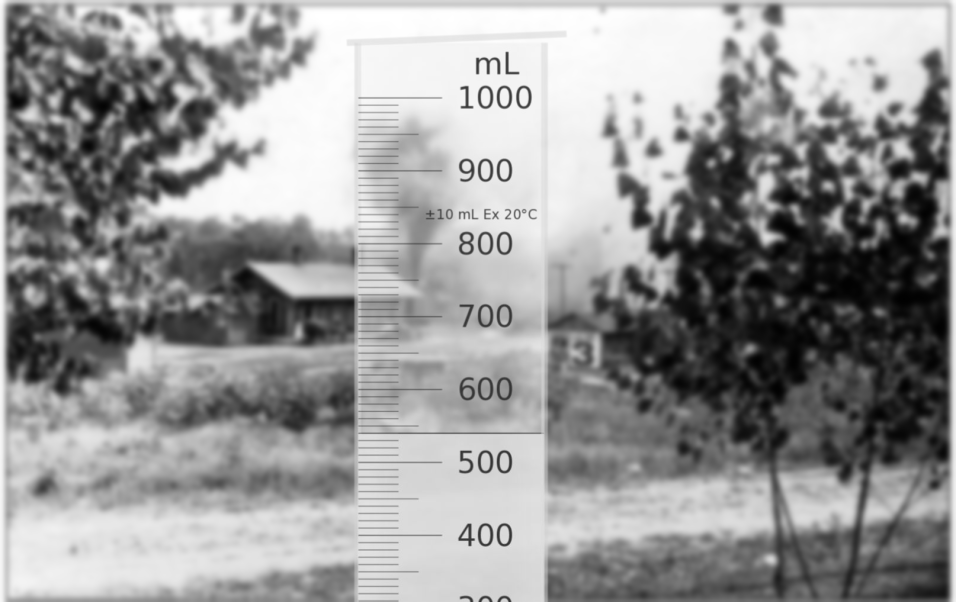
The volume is {"value": 540, "unit": "mL"}
